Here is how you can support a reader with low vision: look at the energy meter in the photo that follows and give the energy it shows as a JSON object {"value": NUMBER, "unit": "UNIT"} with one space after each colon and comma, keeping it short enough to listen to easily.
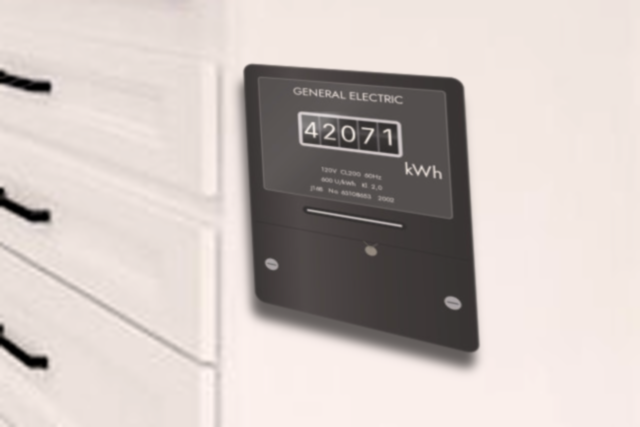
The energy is {"value": 42071, "unit": "kWh"}
